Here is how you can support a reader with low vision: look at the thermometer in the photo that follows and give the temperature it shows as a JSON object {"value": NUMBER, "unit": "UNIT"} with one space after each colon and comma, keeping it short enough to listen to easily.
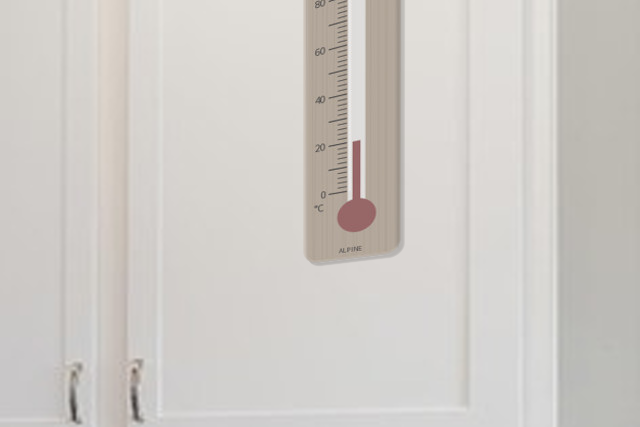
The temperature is {"value": 20, "unit": "°C"}
